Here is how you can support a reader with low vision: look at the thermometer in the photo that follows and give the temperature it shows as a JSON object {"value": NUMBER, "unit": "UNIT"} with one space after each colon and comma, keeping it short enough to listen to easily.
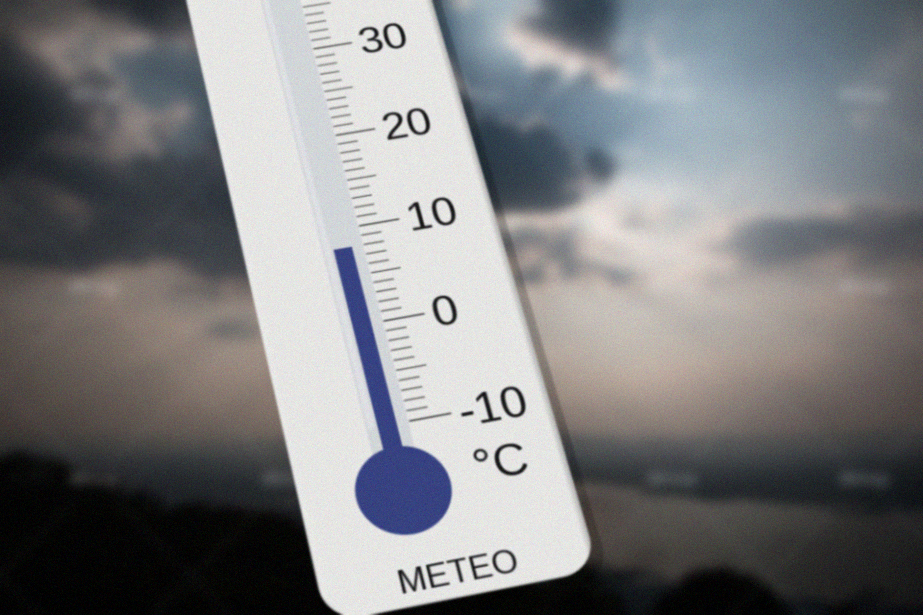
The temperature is {"value": 8, "unit": "°C"}
